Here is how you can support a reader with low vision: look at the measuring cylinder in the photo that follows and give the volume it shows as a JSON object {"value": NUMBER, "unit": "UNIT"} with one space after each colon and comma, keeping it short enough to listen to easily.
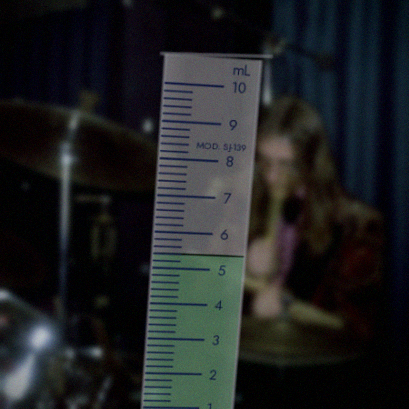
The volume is {"value": 5.4, "unit": "mL"}
